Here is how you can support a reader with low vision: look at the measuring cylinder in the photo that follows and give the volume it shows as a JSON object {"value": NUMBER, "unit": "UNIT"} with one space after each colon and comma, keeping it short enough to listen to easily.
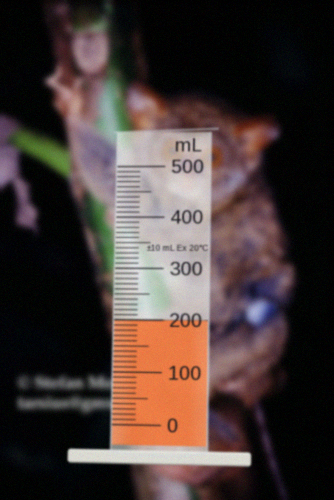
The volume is {"value": 200, "unit": "mL"}
